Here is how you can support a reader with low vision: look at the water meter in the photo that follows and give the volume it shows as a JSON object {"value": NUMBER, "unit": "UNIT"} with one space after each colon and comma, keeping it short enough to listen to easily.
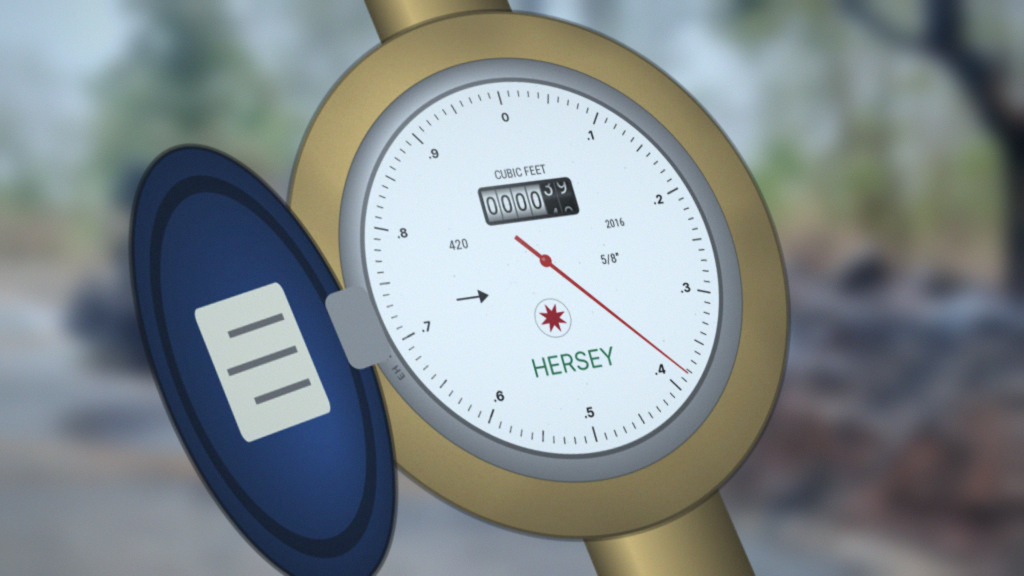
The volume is {"value": 39.38, "unit": "ft³"}
